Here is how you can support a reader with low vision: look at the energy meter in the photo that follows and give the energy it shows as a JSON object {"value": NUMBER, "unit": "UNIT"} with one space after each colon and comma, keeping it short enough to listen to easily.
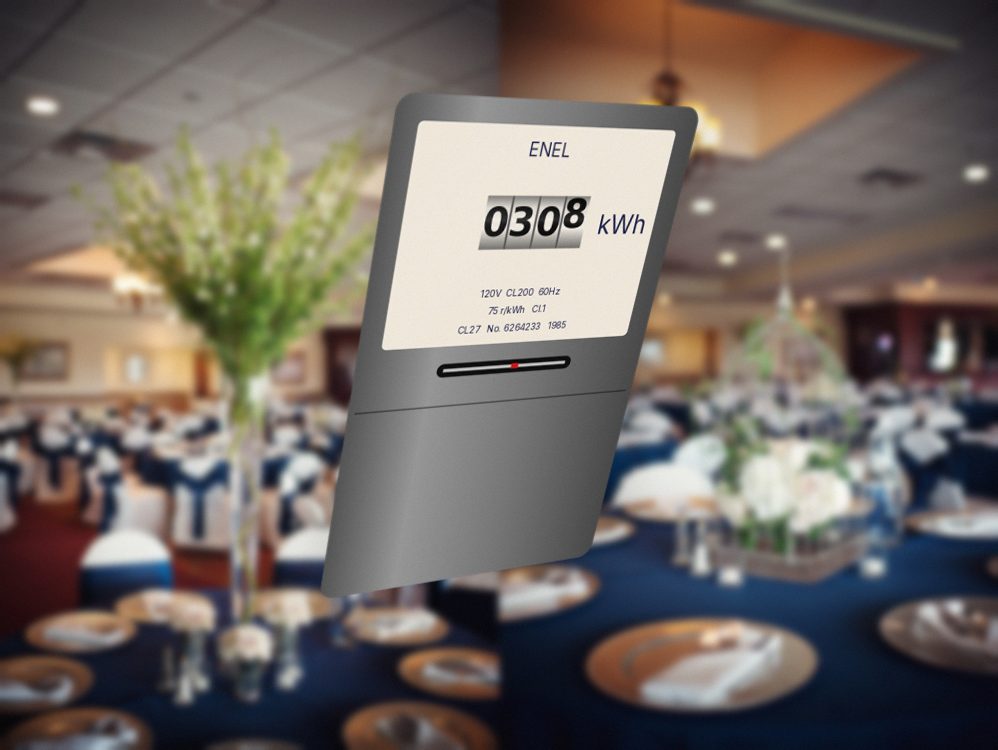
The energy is {"value": 308, "unit": "kWh"}
